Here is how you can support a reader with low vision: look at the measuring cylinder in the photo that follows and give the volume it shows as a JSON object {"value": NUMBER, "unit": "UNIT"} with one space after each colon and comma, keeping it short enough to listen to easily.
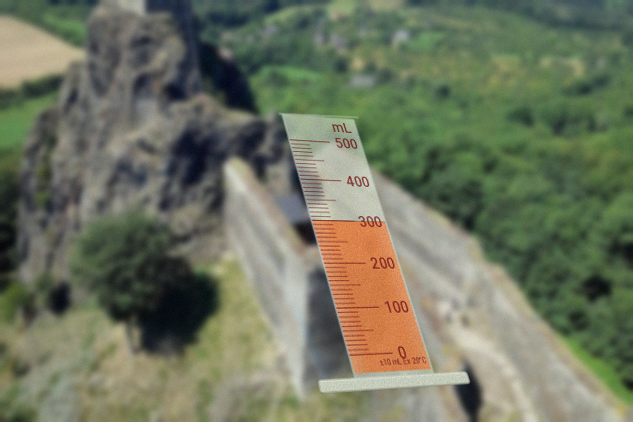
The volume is {"value": 300, "unit": "mL"}
